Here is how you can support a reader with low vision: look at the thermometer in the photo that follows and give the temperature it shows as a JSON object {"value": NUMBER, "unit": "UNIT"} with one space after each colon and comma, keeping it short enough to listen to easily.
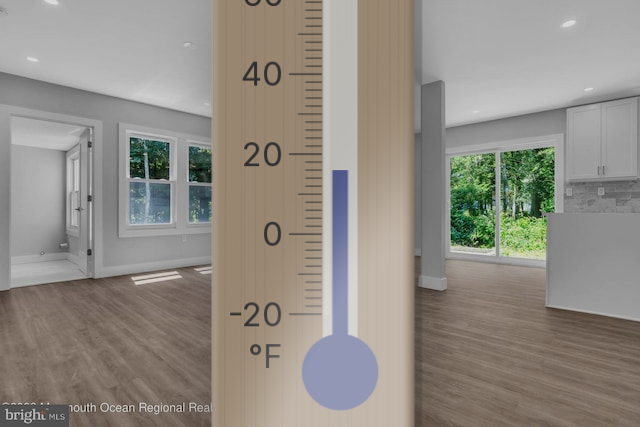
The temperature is {"value": 16, "unit": "°F"}
